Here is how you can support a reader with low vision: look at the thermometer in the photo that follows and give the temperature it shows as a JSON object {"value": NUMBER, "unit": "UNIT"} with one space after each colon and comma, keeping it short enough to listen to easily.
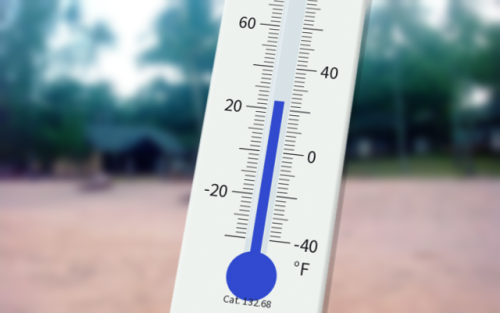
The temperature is {"value": 24, "unit": "°F"}
